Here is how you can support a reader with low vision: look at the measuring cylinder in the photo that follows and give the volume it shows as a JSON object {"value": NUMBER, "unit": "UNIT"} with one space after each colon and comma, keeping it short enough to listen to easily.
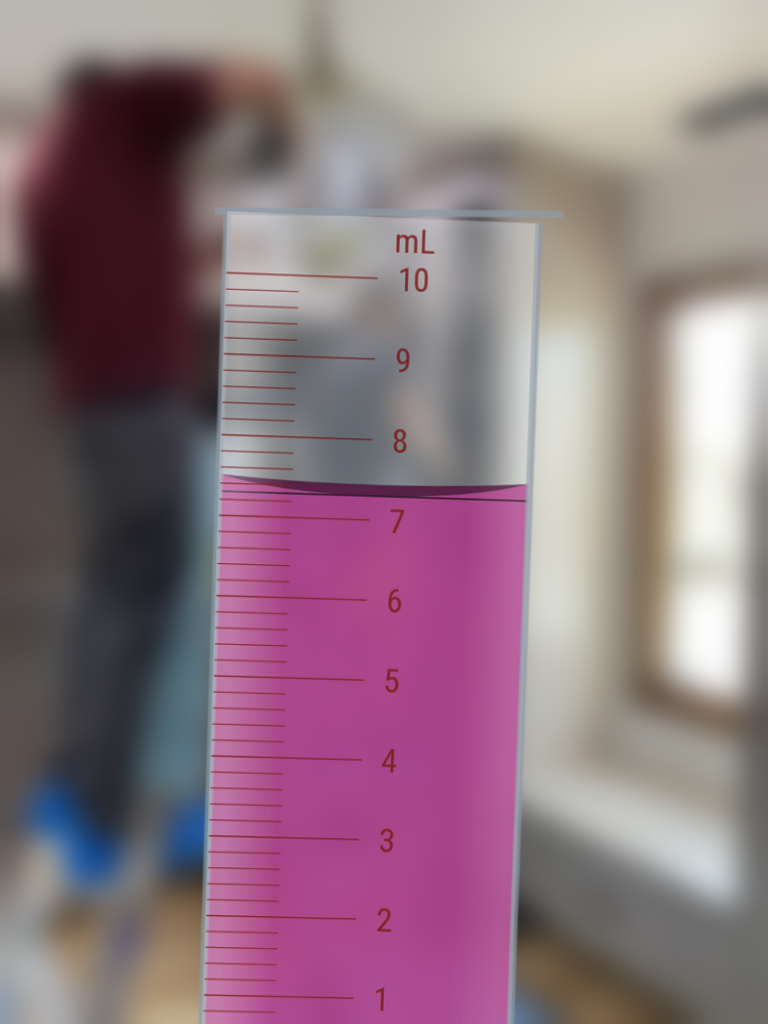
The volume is {"value": 7.3, "unit": "mL"}
